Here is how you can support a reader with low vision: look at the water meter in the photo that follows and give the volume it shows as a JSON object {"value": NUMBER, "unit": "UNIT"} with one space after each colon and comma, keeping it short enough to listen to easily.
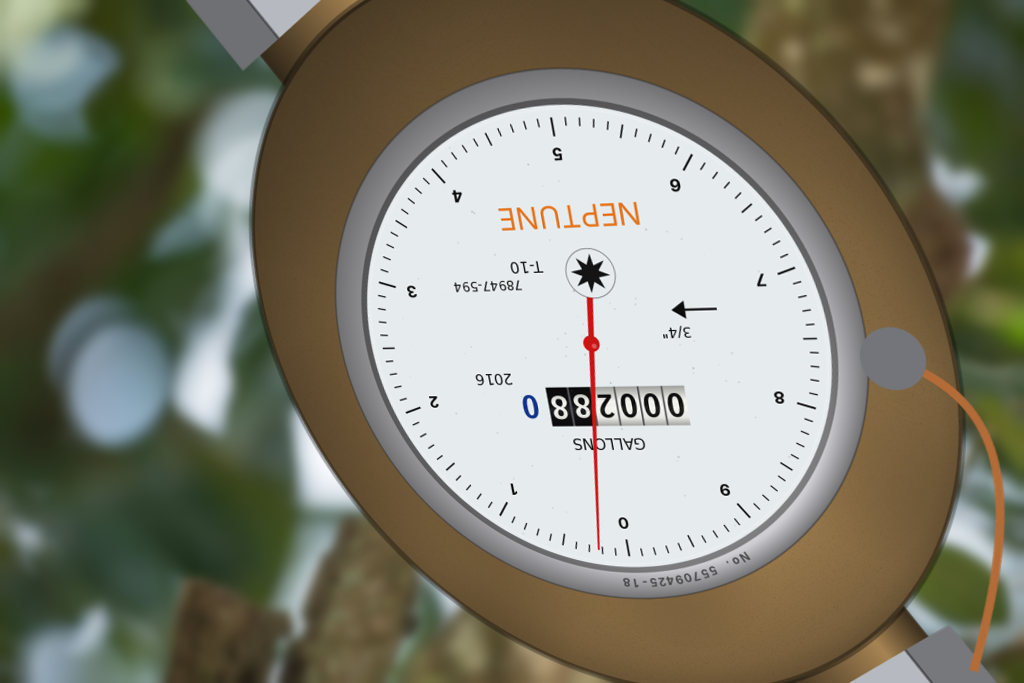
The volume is {"value": 2880.2, "unit": "gal"}
